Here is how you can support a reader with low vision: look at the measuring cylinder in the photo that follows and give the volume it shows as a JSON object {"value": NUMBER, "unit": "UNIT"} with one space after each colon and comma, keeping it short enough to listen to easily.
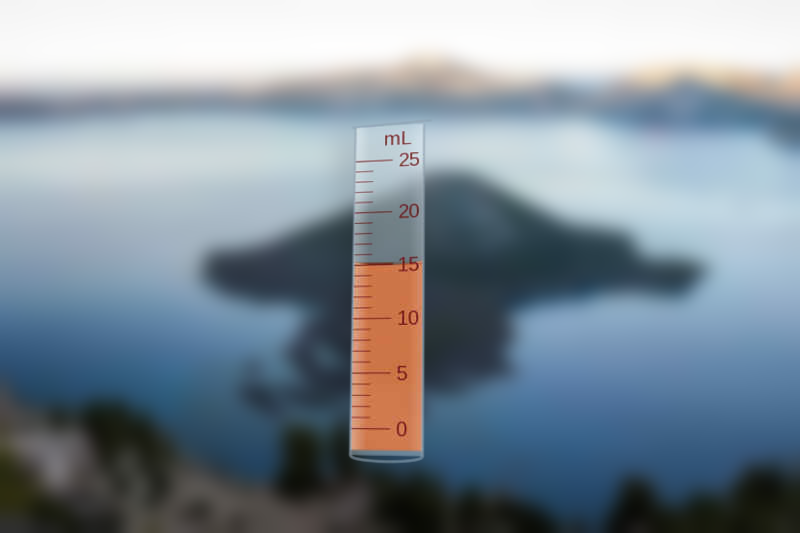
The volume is {"value": 15, "unit": "mL"}
